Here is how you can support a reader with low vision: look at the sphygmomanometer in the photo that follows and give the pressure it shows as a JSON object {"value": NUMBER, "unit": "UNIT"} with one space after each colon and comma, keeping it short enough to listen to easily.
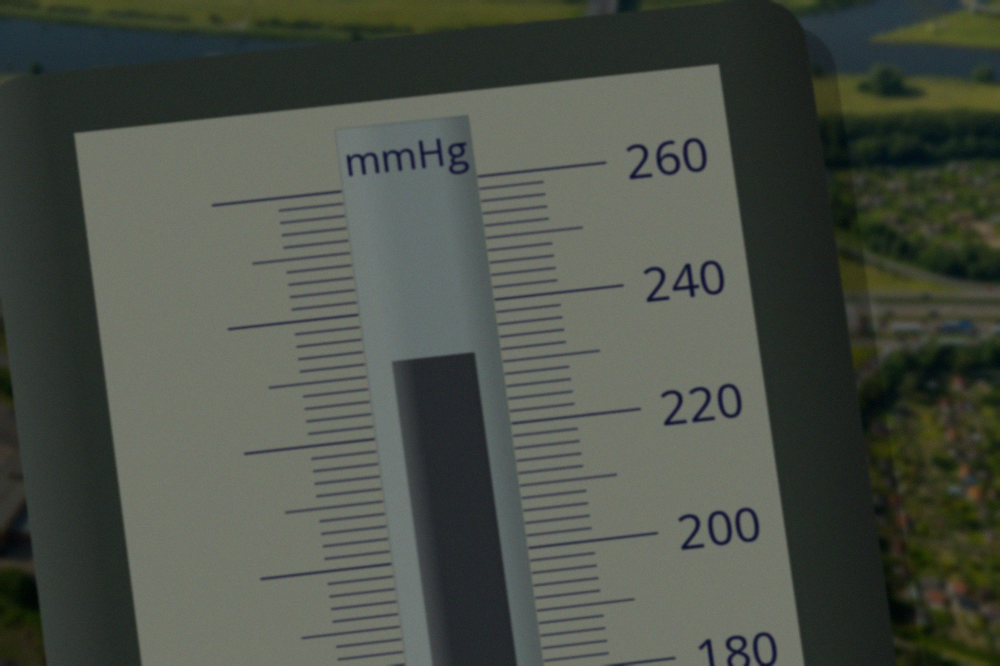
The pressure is {"value": 232, "unit": "mmHg"}
